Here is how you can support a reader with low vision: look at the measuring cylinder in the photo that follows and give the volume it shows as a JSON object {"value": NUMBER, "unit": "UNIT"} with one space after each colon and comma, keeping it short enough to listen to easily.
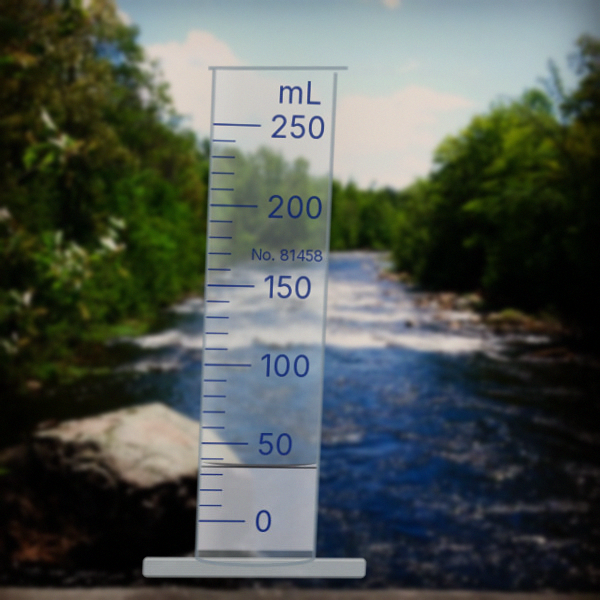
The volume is {"value": 35, "unit": "mL"}
